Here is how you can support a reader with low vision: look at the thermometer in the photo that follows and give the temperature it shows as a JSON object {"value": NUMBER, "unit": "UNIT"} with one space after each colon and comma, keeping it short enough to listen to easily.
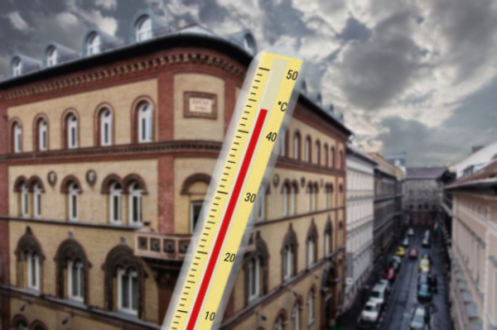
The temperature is {"value": 44, "unit": "°C"}
